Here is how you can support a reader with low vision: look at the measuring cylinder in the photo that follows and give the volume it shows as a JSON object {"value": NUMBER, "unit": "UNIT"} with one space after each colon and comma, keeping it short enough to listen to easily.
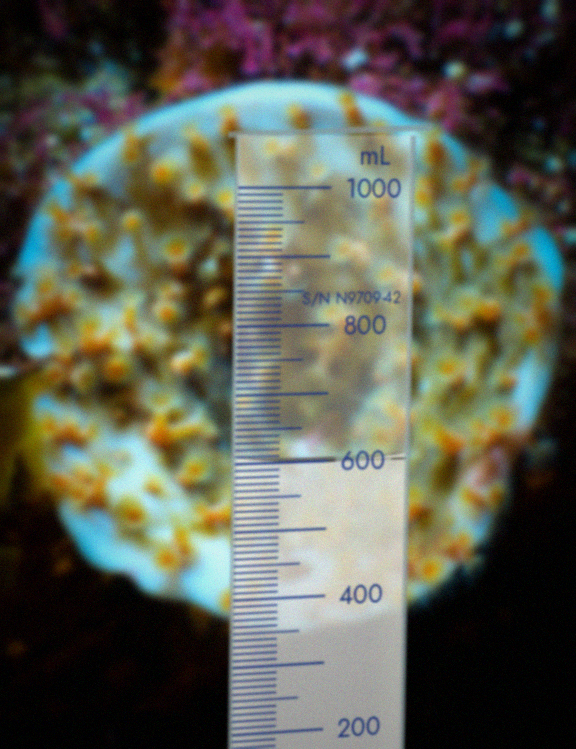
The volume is {"value": 600, "unit": "mL"}
